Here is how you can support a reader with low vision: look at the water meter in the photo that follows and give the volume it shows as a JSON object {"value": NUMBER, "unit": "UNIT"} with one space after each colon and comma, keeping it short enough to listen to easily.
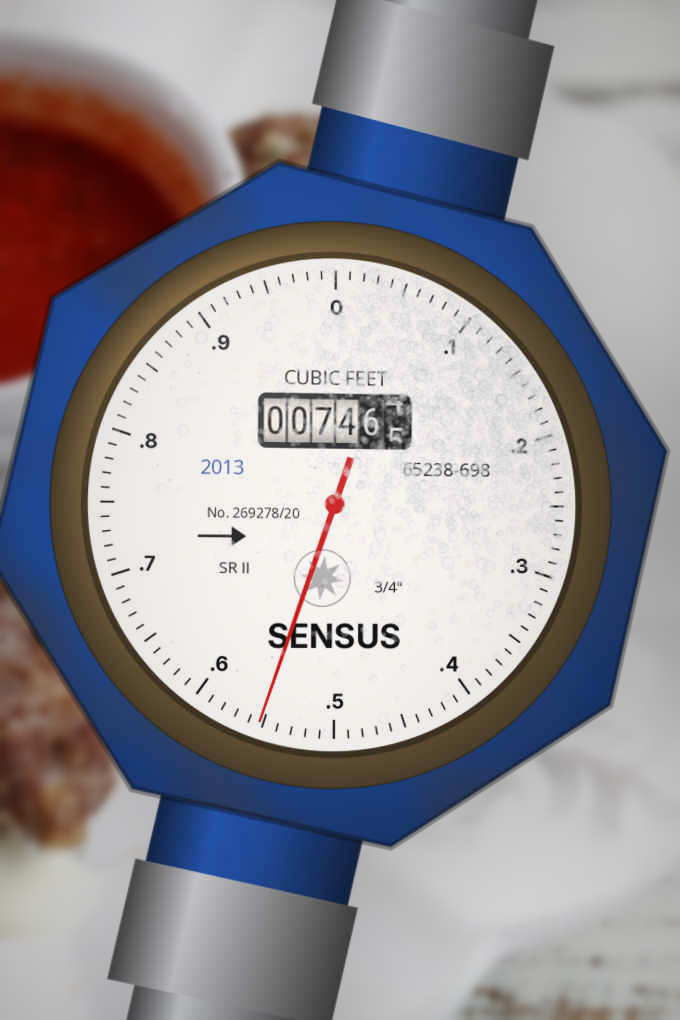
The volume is {"value": 7464.55, "unit": "ft³"}
